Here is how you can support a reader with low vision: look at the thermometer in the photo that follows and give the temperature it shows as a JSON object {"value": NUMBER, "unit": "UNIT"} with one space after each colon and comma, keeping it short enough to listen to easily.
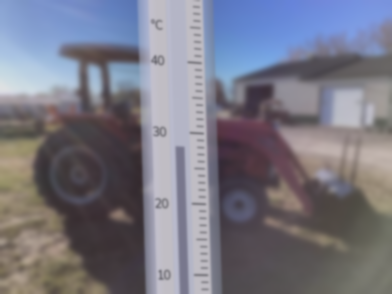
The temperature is {"value": 28, "unit": "°C"}
